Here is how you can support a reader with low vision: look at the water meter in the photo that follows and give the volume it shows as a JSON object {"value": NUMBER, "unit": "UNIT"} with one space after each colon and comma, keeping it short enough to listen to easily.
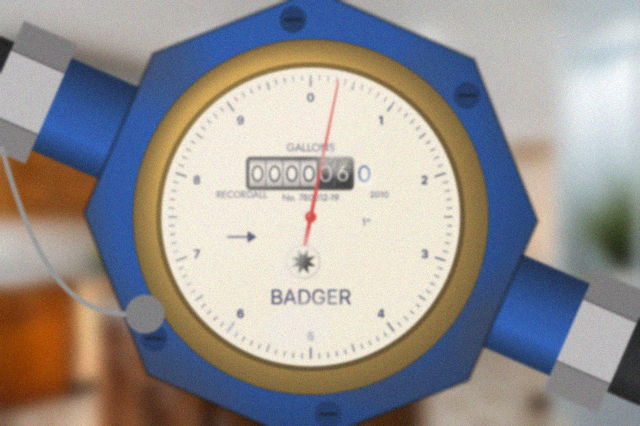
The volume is {"value": 60.3, "unit": "gal"}
